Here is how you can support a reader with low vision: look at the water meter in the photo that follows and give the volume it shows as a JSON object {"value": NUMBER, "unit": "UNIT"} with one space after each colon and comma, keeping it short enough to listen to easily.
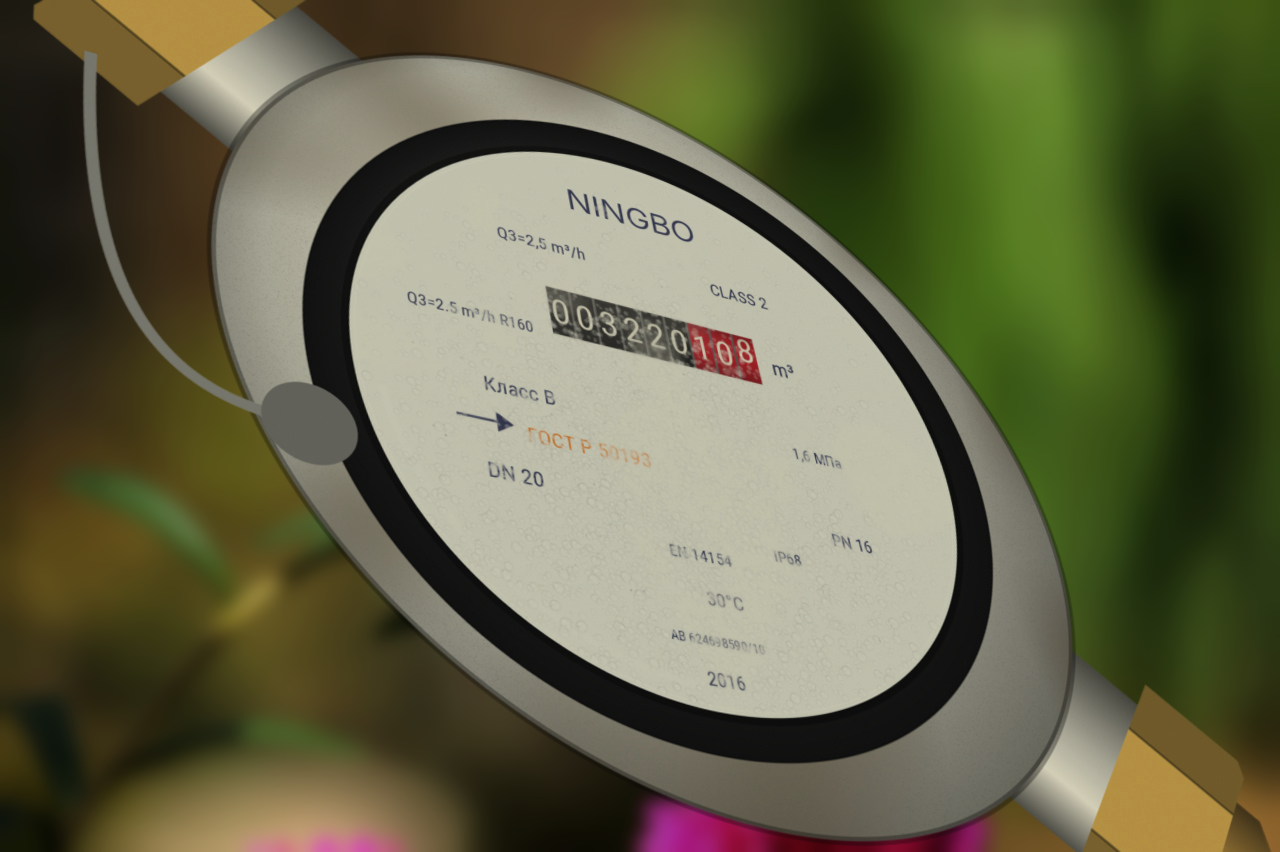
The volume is {"value": 3220.108, "unit": "m³"}
